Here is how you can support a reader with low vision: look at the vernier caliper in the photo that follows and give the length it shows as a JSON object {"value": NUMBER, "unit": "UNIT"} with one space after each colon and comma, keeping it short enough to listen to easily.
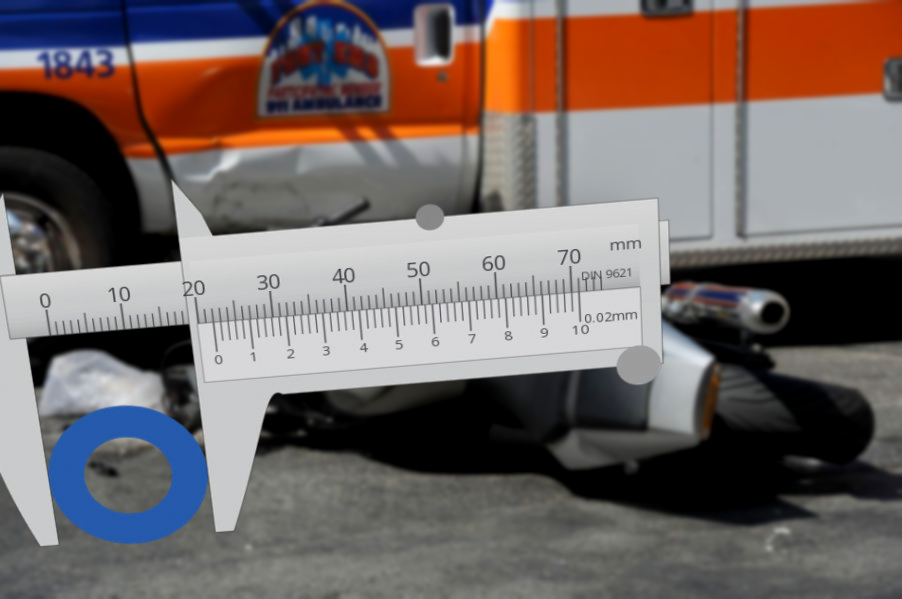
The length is {"value": 22.0, "unit": "mm"}
